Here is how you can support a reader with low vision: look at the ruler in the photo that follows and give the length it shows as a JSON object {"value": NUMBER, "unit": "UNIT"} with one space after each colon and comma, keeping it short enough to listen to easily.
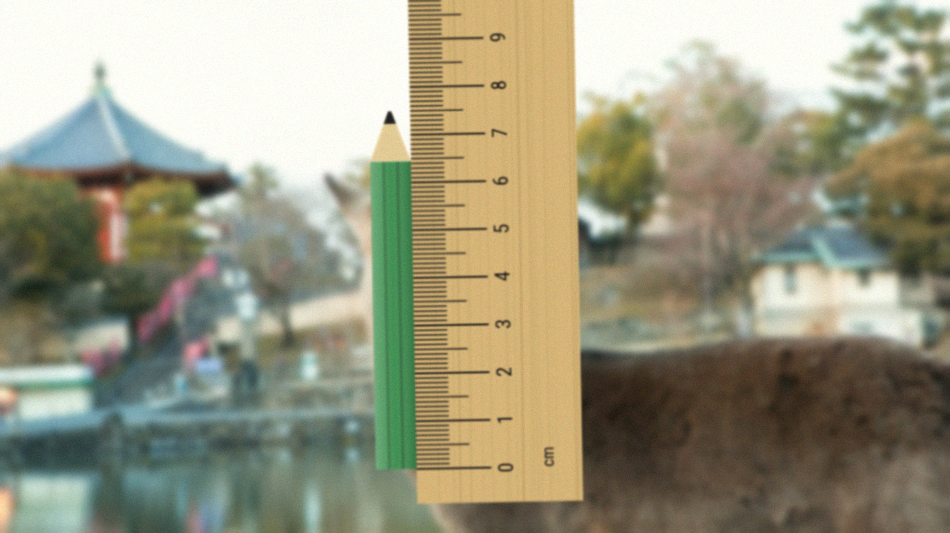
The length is {"value": 7.5, "unit": "cm"}
